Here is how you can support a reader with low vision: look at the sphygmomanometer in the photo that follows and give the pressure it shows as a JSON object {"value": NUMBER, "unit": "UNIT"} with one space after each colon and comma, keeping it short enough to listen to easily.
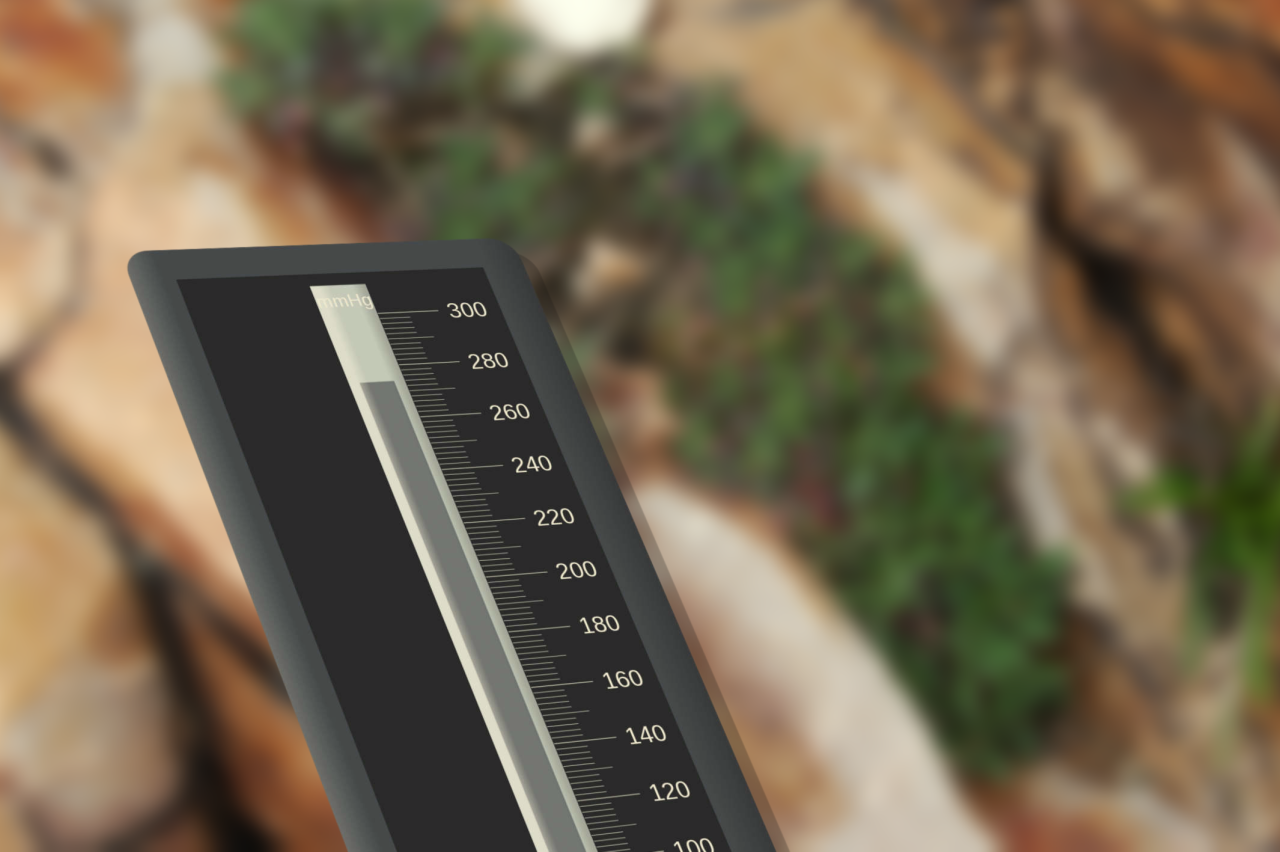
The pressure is {"value": 274, "unit": "mmHg"}
